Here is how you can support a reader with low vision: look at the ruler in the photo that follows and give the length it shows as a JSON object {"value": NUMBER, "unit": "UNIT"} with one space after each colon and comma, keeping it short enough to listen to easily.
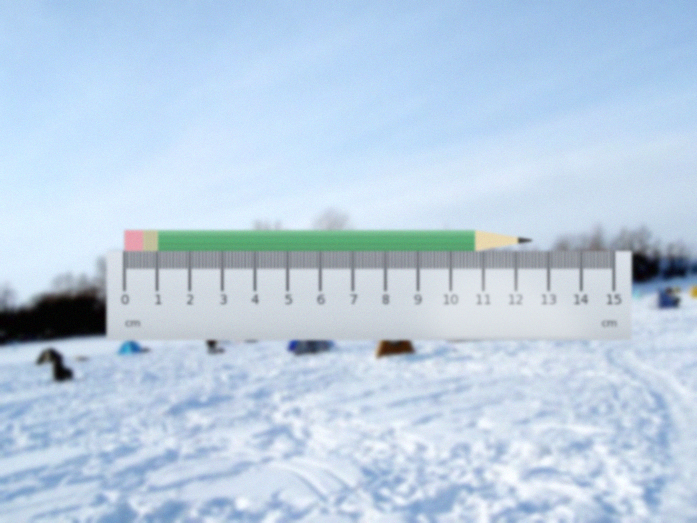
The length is {"value": 12.5, "unit": "cm"}
